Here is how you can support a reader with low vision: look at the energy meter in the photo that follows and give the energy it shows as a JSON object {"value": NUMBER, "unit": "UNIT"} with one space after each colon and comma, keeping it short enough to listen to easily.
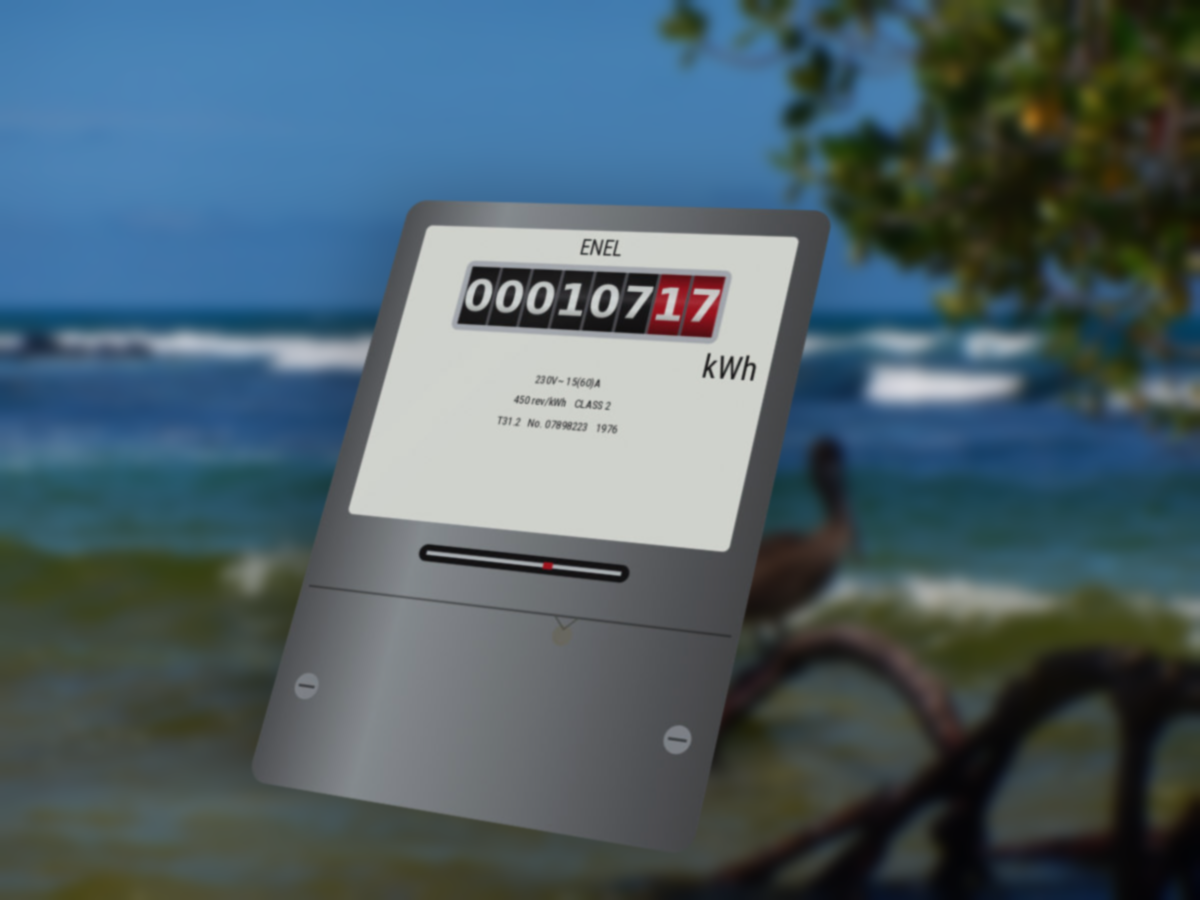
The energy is {"value": 107.17, "unit": "kWh"}
